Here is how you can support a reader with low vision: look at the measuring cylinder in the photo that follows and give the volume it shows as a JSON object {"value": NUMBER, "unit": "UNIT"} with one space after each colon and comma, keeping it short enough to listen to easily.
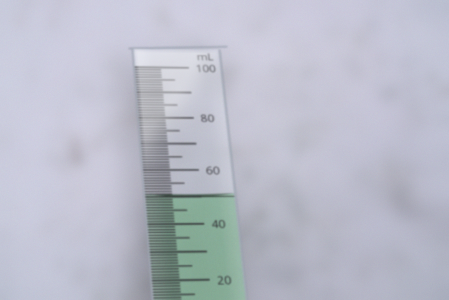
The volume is {"value": 50, "unit": "mL"}
